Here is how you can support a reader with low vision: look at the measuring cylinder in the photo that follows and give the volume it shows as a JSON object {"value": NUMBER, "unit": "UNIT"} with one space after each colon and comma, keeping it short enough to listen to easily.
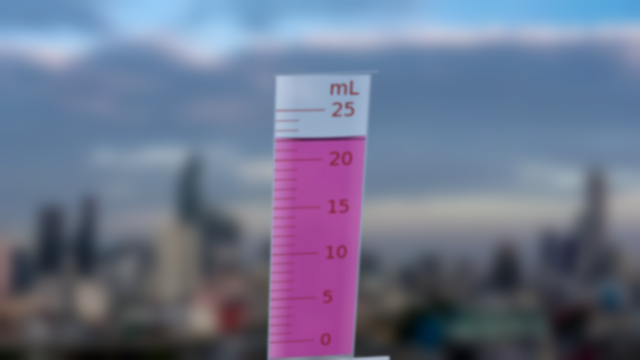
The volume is {"value": 22, "unit": "mL"}
